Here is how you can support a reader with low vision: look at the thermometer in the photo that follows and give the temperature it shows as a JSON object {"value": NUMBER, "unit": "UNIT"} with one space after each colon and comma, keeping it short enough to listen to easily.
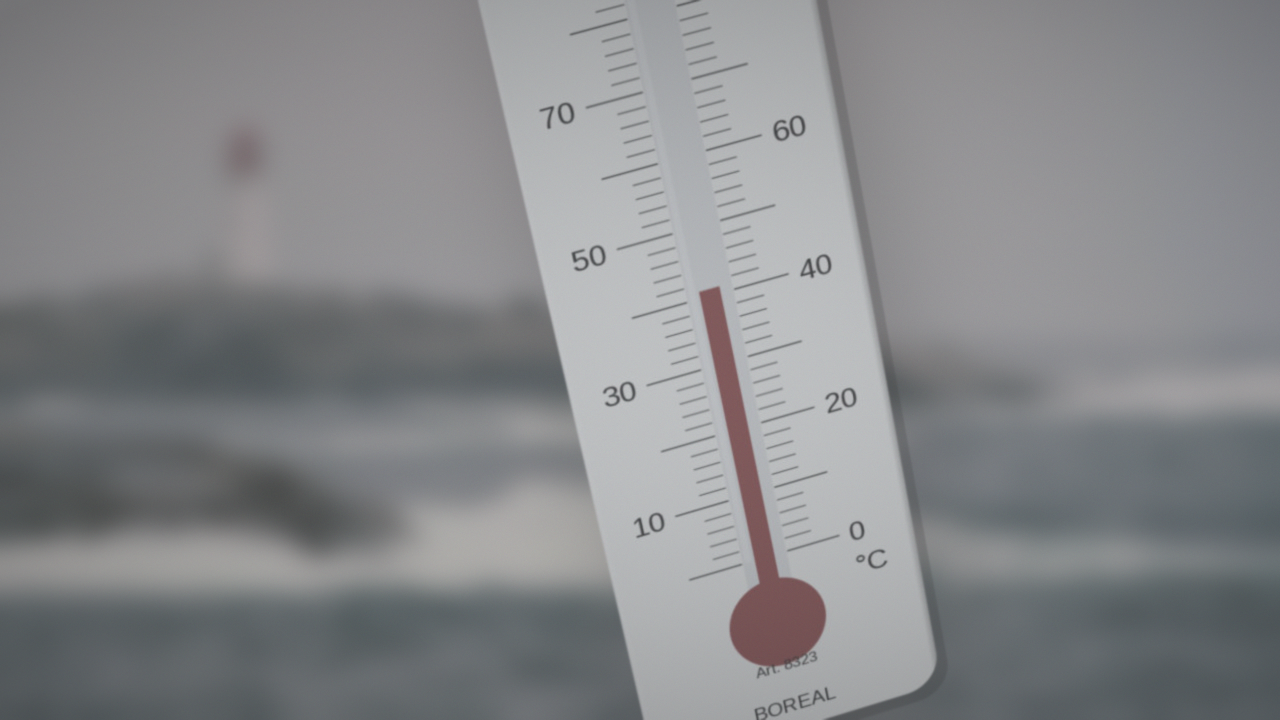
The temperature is {"value": 41, "unit": "°C"}
